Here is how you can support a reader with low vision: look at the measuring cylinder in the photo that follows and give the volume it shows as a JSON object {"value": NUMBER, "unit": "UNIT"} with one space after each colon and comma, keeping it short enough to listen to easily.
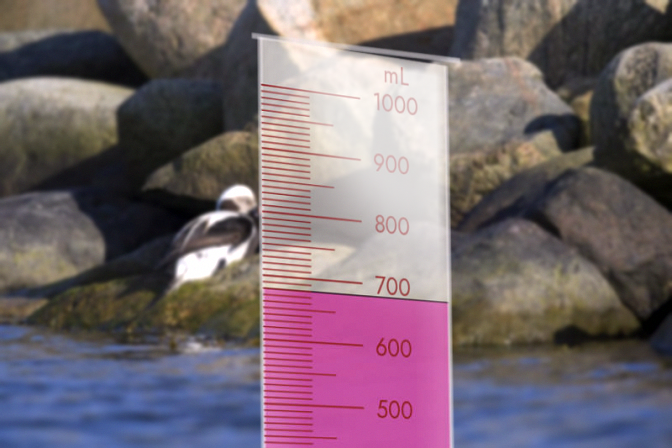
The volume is {"value": 680, "unit": "mL"}
